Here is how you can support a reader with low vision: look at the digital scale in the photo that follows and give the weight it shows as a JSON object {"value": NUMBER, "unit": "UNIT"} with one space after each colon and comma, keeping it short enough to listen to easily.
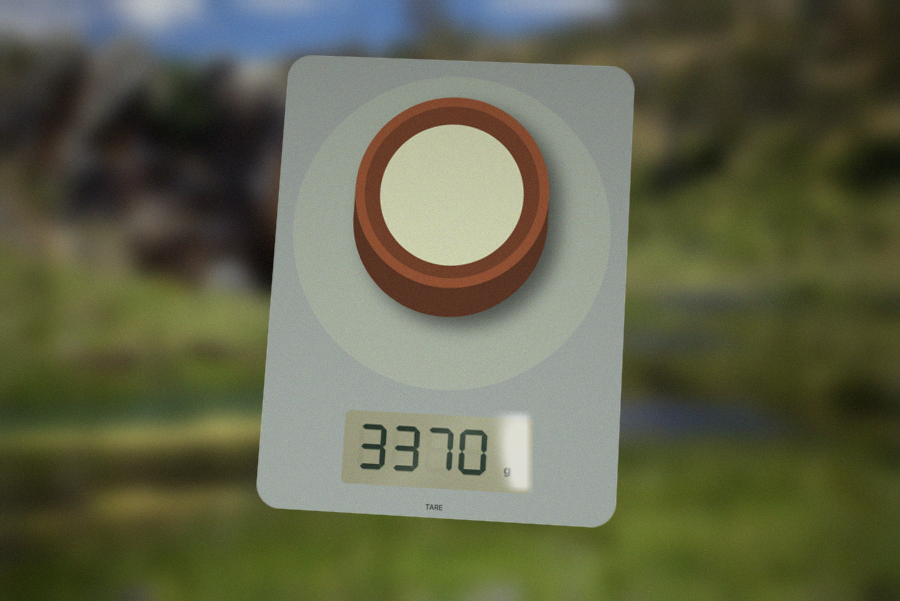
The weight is {"value": 3370, "unit": "g"}
